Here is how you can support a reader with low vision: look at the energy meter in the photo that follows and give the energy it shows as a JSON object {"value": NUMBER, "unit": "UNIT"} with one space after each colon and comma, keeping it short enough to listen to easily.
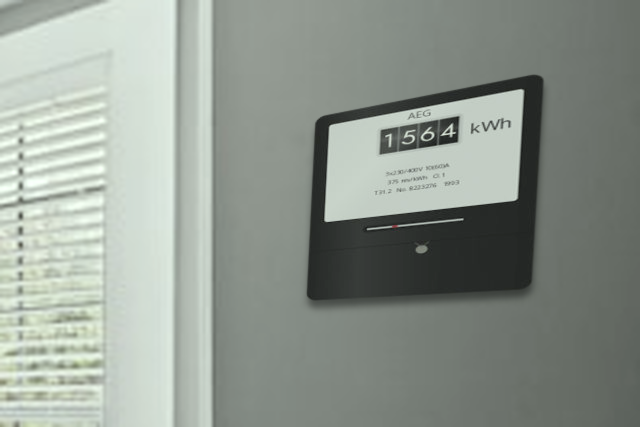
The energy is {"value": 1564, "unit": "kWh"}
